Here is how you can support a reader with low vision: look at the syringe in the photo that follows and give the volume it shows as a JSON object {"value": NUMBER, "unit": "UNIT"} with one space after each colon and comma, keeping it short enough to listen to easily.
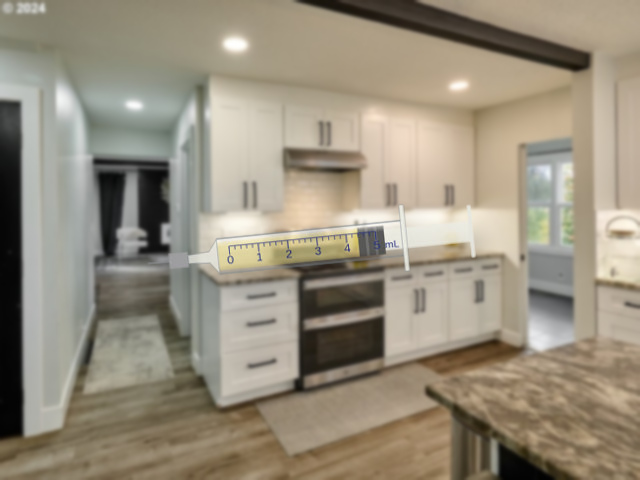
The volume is {"value": 4.4, "unit": "mL"}
